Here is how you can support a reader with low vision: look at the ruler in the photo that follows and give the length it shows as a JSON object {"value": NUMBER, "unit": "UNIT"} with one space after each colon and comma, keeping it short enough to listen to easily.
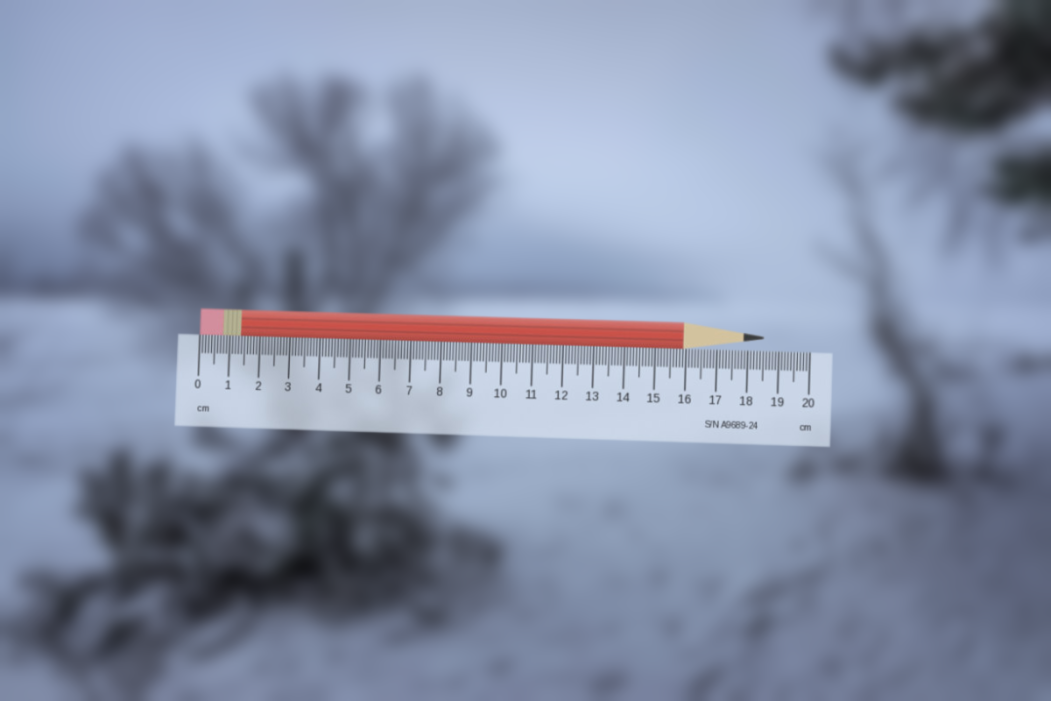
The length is {"value": 18.5, "unit": "cm"}
